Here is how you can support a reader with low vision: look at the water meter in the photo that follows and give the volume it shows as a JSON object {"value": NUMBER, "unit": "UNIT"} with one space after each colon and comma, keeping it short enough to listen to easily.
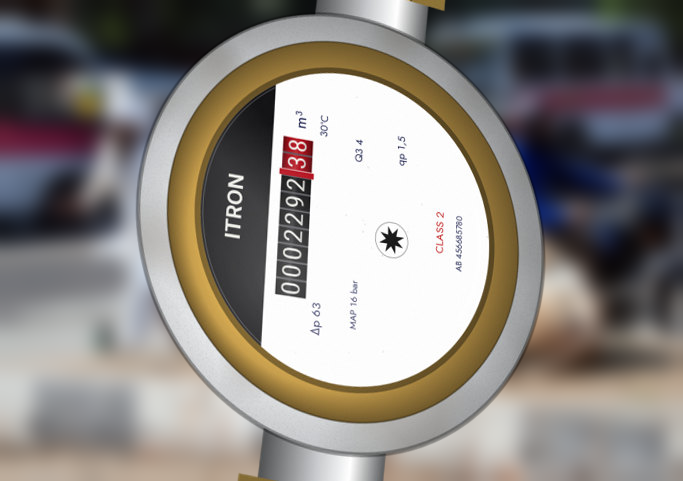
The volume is {"value": 2292.38, "unit": "m³"}
